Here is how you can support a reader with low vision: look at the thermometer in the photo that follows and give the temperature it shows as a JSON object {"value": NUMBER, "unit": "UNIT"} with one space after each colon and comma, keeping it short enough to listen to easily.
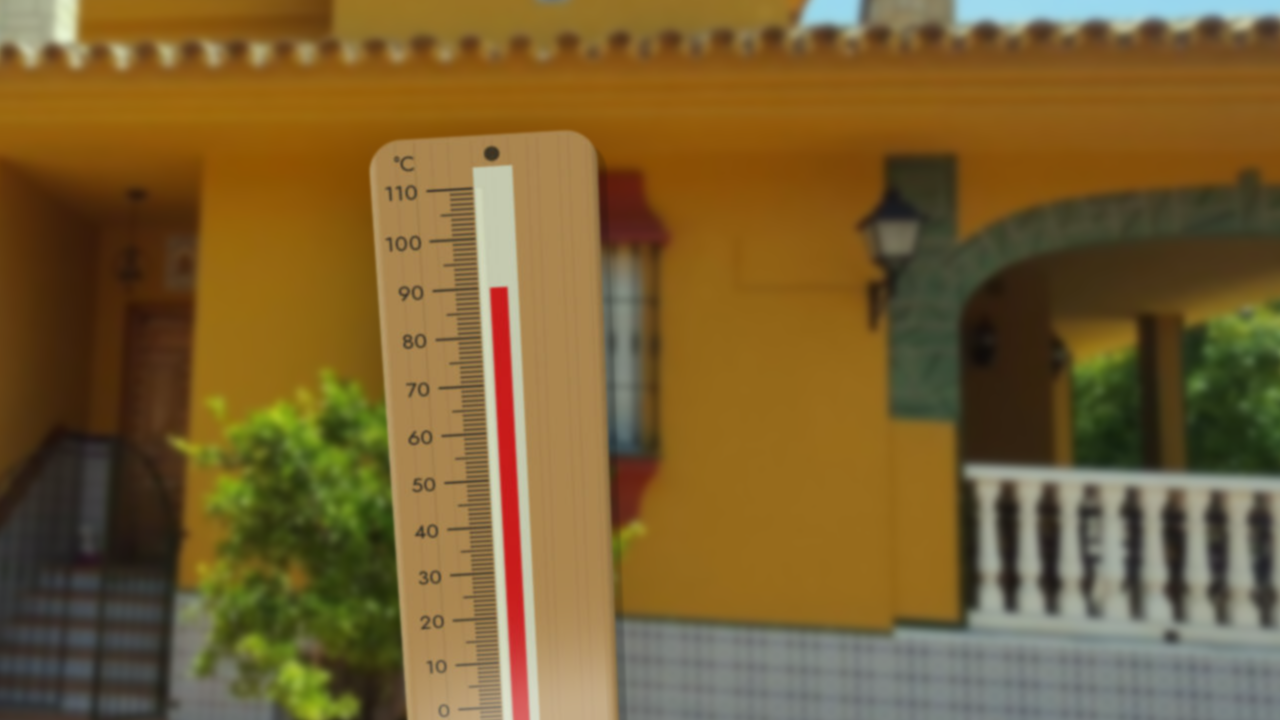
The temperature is {"value": 90, "unit": "°C"}
